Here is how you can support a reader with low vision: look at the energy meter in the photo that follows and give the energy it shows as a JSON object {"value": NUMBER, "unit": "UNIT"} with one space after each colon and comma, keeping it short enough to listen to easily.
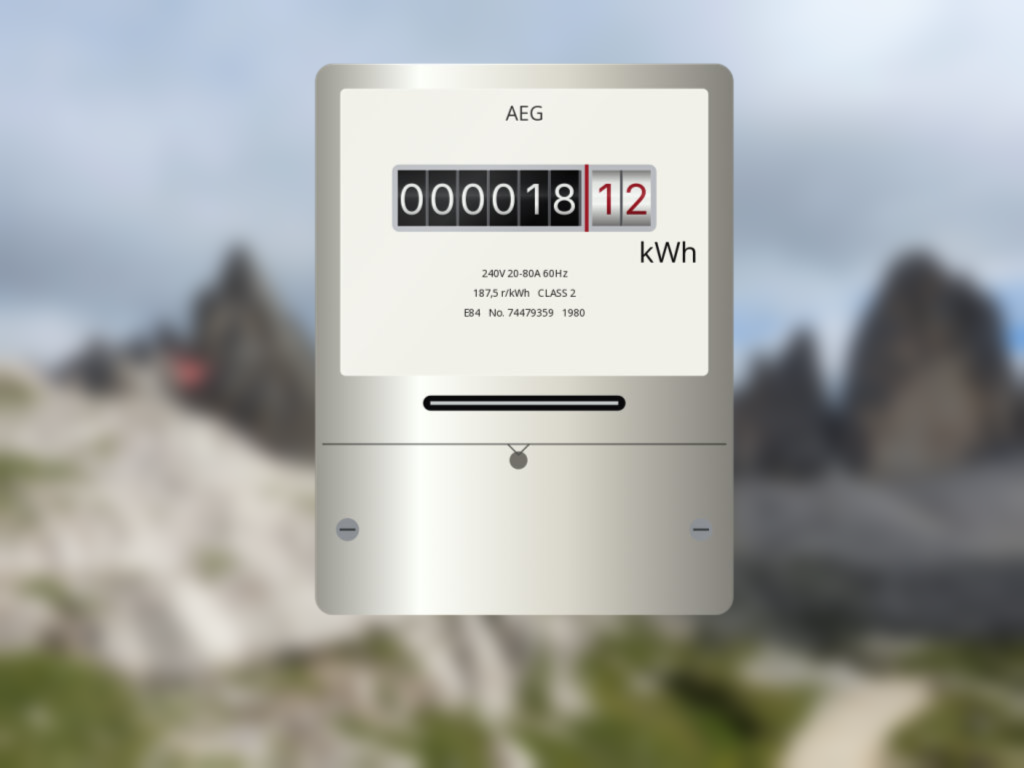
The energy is {"value": 18.12, "unit": "kWh"}
